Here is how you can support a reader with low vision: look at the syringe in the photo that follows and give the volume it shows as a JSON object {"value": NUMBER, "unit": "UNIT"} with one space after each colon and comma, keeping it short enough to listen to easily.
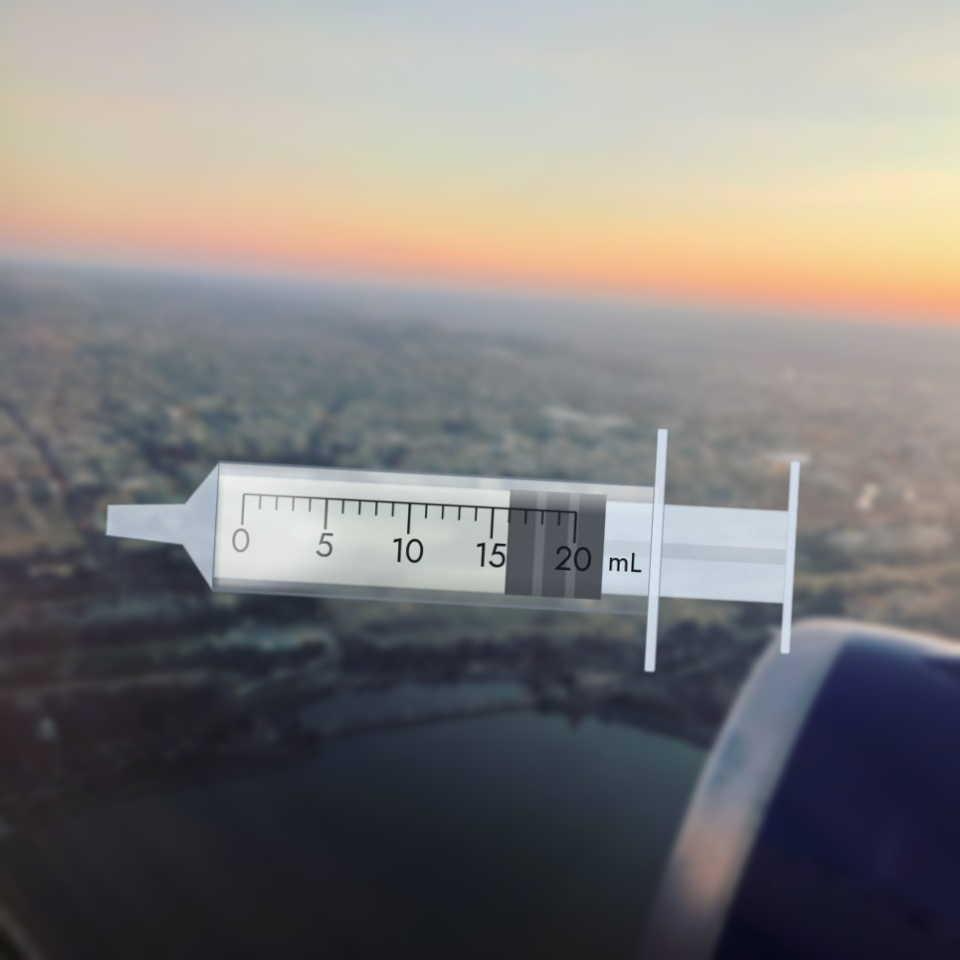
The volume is {"value": 16, "unit": "mL"}
